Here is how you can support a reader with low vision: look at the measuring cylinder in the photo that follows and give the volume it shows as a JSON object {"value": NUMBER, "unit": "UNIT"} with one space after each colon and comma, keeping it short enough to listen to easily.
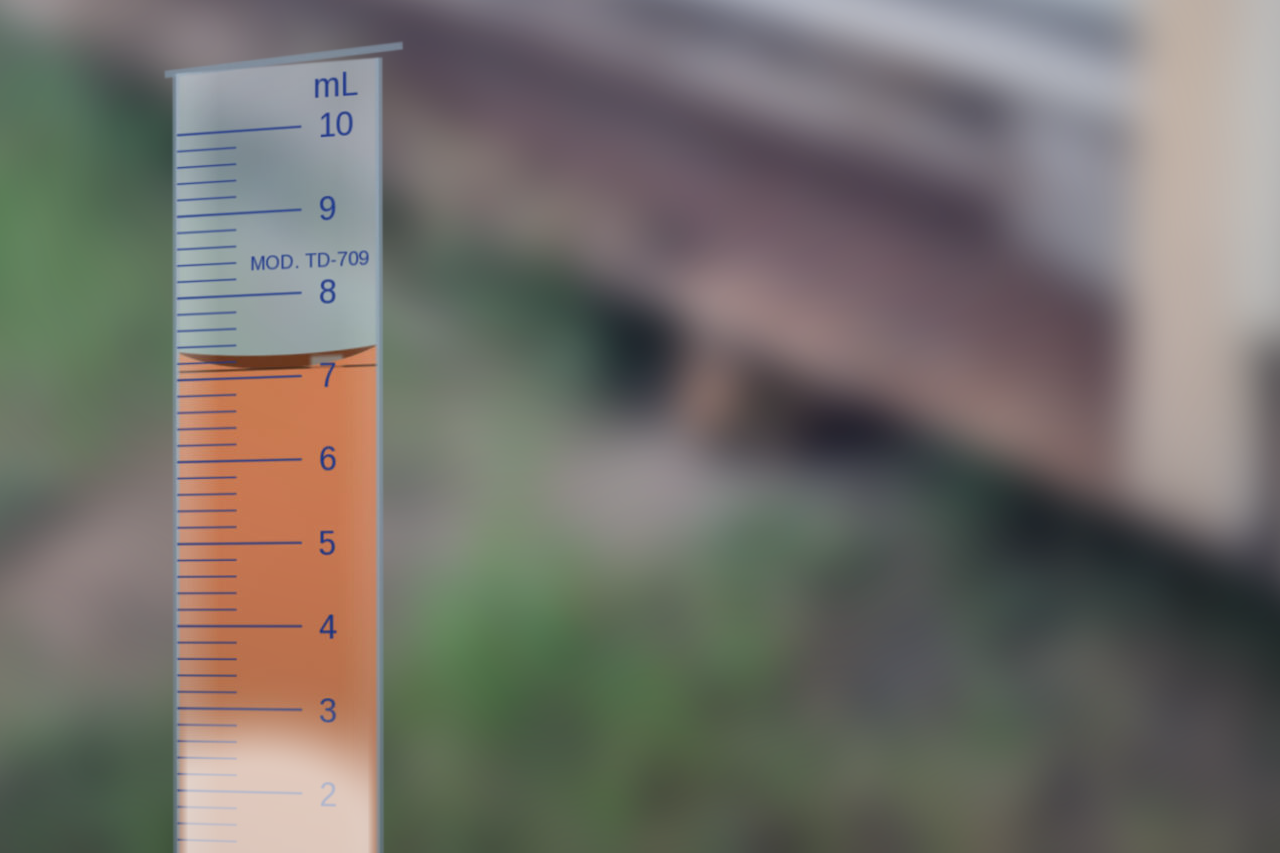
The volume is {"value": 7.1, "unit": "mL"}
